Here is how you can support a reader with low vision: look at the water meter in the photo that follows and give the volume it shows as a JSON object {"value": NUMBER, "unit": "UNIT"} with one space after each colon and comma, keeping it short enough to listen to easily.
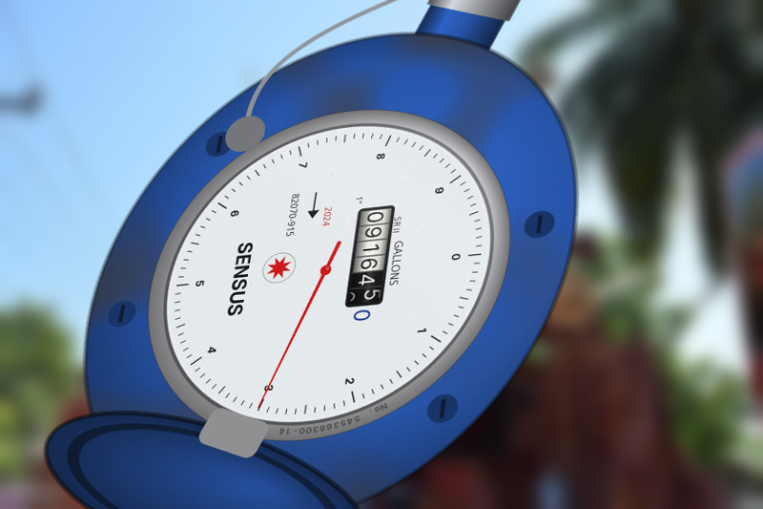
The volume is {"value": 916453.0, "unit": "gal"}
